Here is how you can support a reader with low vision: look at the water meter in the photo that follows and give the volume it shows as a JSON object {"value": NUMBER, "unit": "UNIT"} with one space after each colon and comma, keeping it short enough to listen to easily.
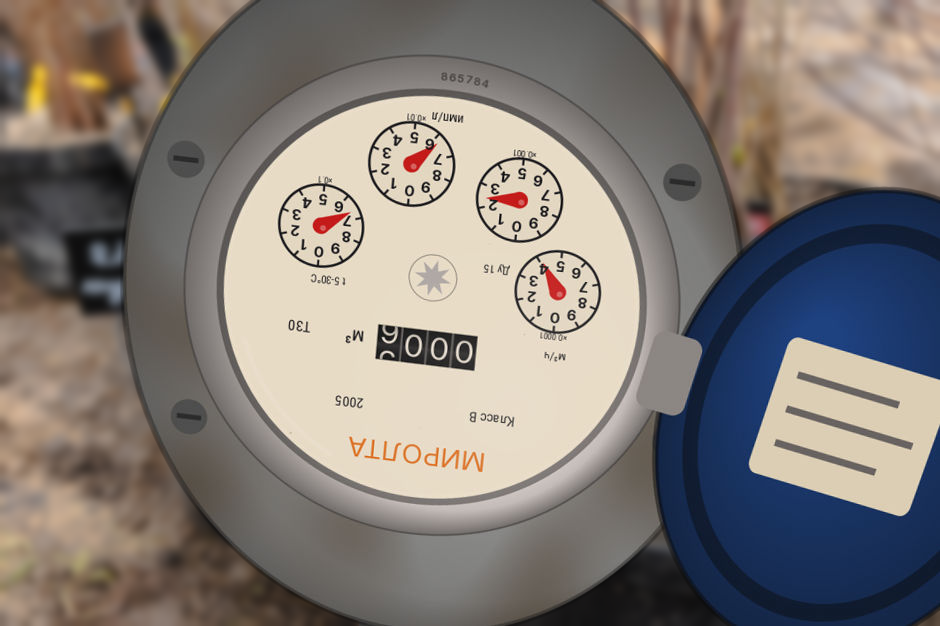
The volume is {"value": 5.6624, "unit": "m³"}
